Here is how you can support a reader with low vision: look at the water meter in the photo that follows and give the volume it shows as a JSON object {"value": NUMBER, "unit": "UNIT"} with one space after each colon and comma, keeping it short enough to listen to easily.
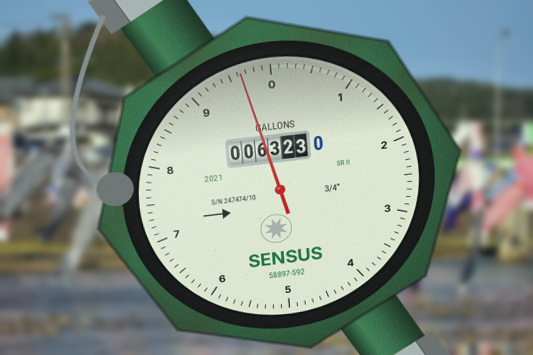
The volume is {"value": 63229.6, "unit": "gal"}
